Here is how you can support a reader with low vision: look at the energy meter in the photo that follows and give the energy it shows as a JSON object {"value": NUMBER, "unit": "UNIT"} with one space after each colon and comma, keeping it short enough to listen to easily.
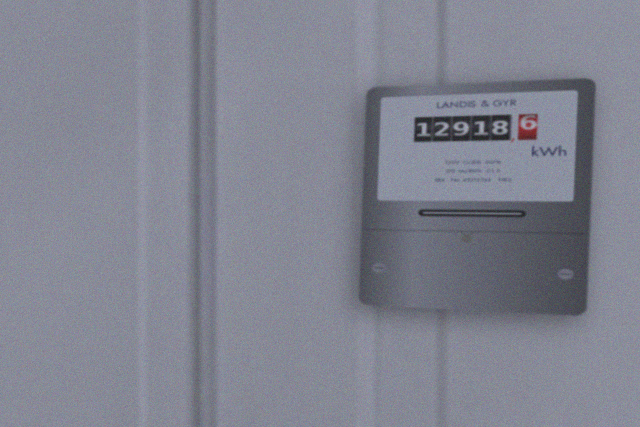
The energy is {"value": 12918.6, "unit": "kWh"}
